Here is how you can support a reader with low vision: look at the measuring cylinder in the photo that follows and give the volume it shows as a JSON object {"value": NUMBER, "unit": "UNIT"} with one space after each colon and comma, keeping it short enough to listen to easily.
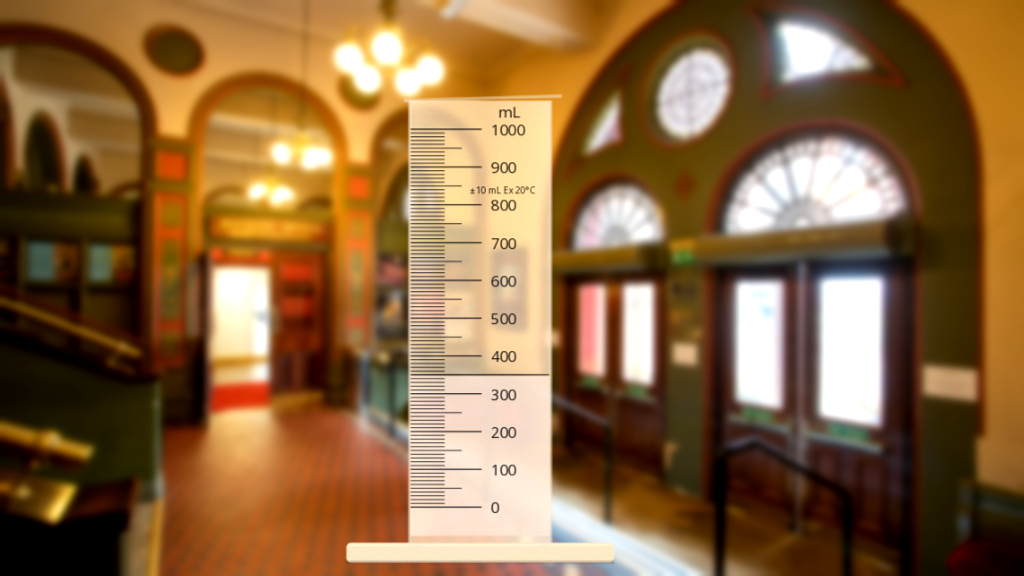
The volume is {"value": 350, "unit": "mL"}
